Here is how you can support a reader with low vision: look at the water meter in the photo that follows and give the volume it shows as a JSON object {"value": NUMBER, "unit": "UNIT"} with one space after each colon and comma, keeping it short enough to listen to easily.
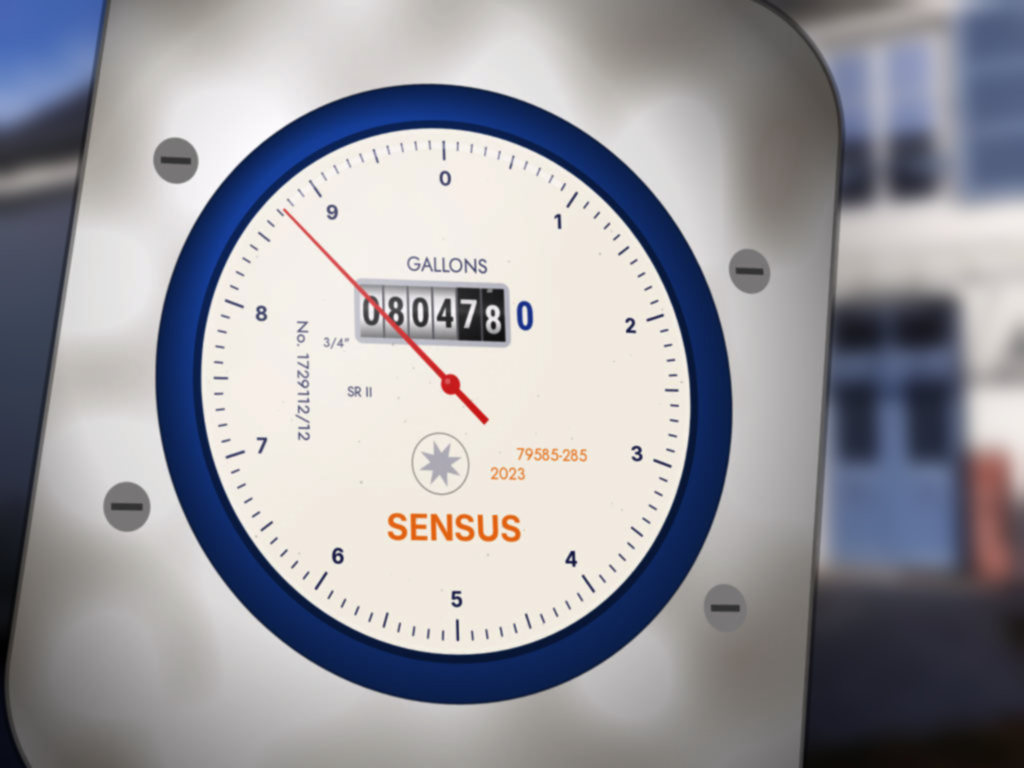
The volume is {"value": 804778.7, "unit": "gal"}
